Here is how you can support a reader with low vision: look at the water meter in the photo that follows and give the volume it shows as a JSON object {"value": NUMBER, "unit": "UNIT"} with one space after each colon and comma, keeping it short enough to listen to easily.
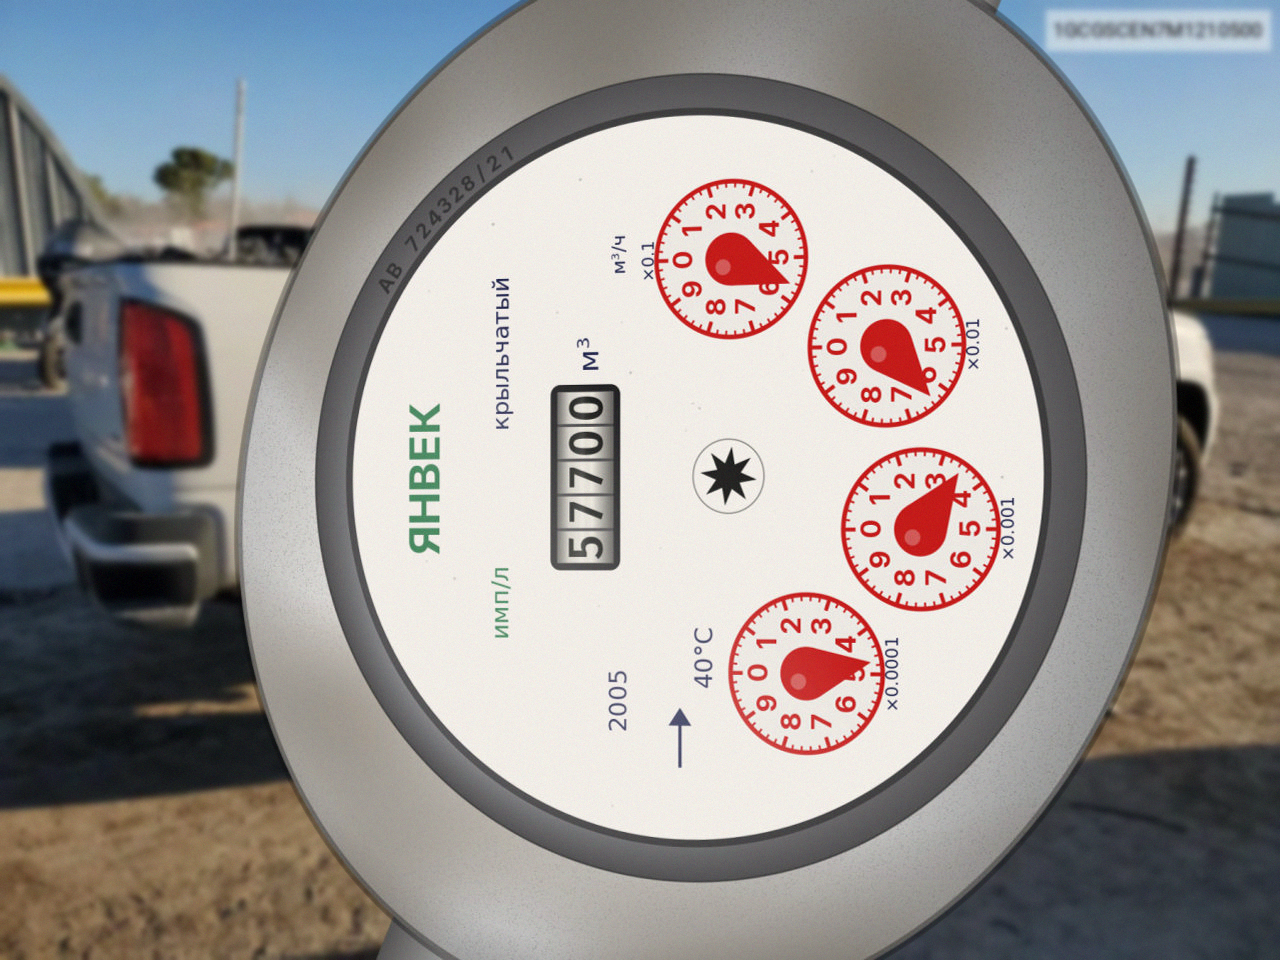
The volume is {"value": 57700.5634, "unit": "m³"}
